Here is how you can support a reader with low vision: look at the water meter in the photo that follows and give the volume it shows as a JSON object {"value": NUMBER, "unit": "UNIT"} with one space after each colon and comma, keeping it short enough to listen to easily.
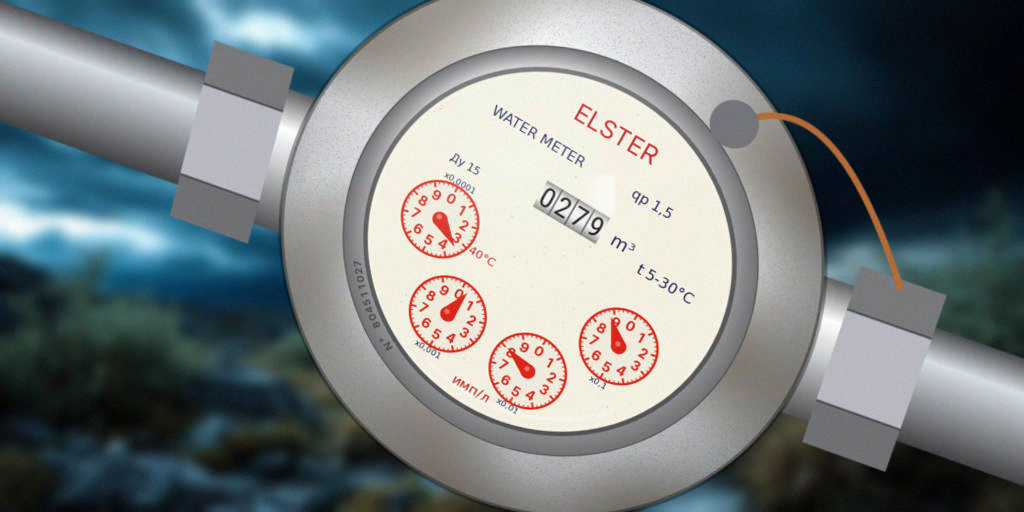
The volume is {"value": 279.8803, "unit": "m³"}
